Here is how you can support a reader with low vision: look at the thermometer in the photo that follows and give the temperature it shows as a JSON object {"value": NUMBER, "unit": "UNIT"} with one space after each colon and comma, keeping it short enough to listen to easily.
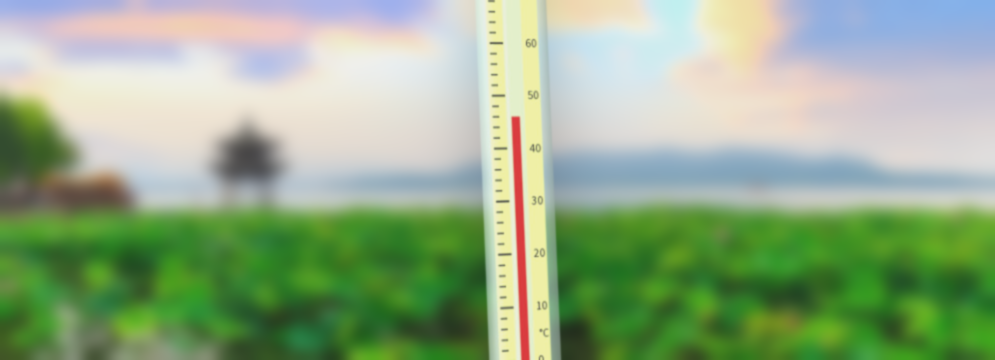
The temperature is {"value": 46, "unit": "°C"}
